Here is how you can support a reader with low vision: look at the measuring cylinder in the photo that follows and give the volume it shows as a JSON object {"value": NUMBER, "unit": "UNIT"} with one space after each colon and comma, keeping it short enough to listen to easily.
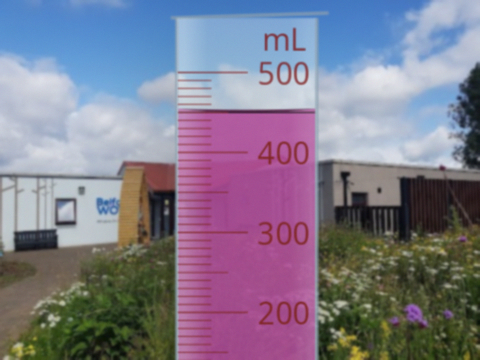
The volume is {"value": 450, "unit": "mL"}
